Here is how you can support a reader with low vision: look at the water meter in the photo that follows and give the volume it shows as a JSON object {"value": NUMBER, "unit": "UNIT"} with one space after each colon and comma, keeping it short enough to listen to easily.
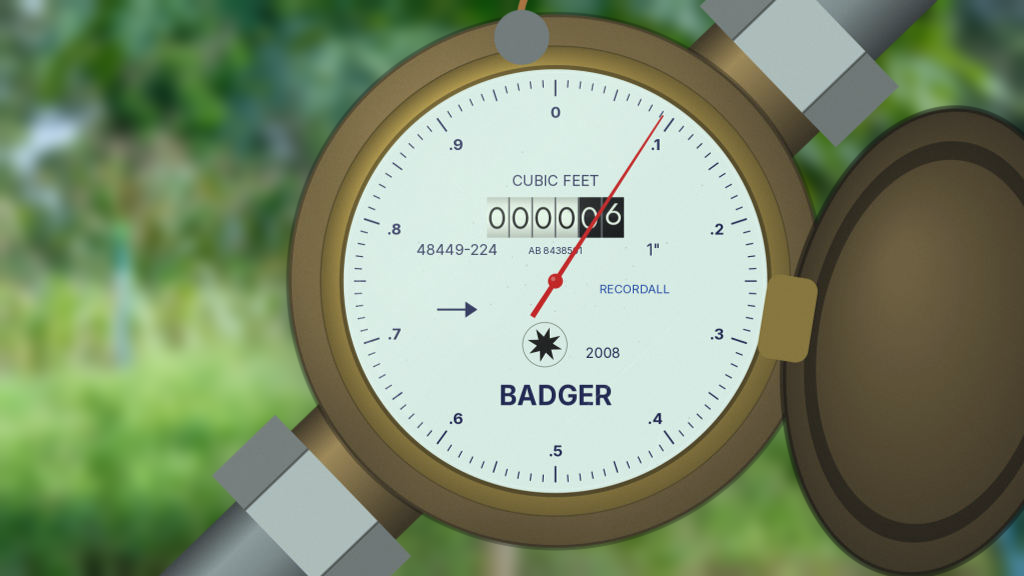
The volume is {"value": 6.09, "unit": "ft³"}
